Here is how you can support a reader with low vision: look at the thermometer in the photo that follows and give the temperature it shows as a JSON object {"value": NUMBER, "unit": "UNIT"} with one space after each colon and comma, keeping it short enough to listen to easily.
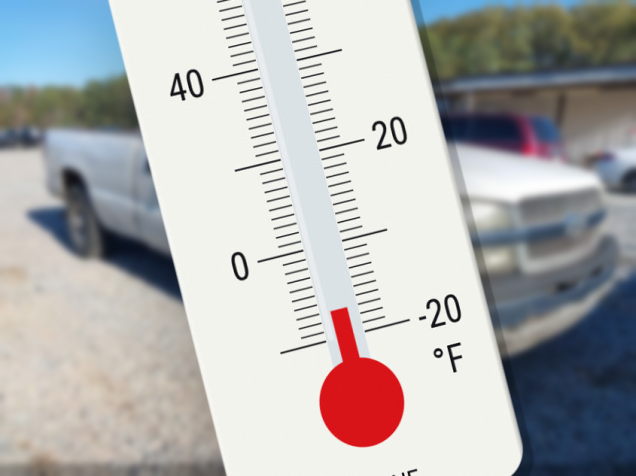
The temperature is {"value": -14, "unit": "°F"}
